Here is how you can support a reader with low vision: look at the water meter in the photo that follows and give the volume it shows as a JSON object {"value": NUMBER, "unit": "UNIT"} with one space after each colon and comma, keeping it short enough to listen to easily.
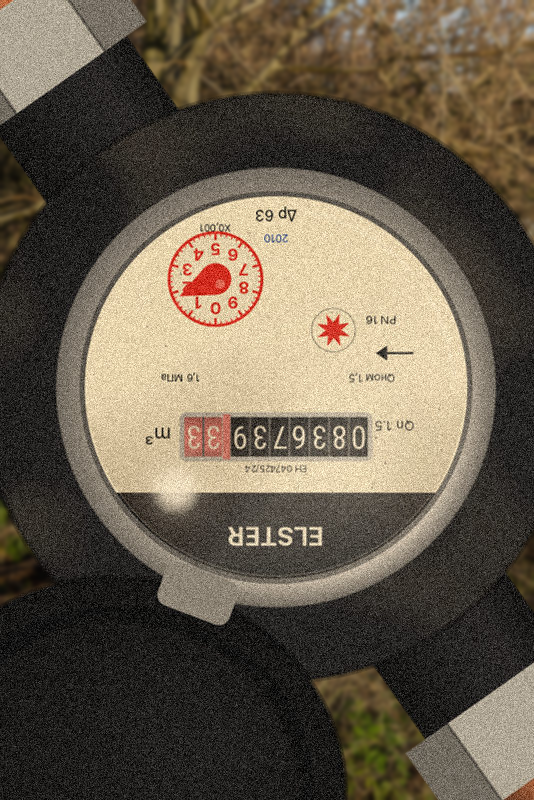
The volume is {"value": 836739.331, "unit": "m³"}
